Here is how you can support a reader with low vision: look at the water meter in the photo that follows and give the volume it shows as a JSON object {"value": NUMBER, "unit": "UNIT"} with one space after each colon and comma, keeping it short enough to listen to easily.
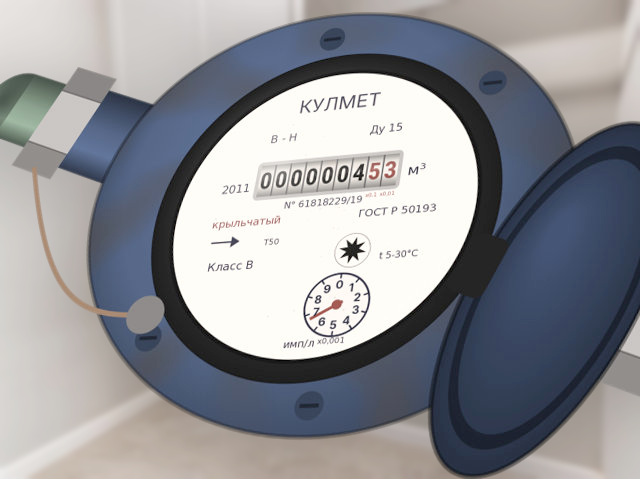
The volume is {"value": 4.536, "unit": "m³"}
